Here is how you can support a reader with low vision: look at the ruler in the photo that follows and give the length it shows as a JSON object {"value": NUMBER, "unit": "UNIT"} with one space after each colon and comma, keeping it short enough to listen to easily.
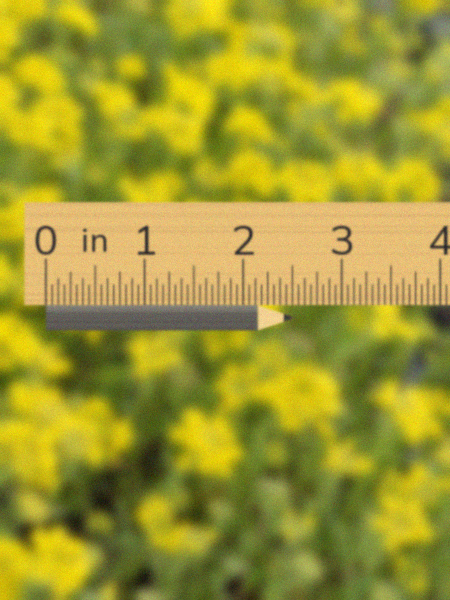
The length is {"value": 2.5, "unit": "in"}
